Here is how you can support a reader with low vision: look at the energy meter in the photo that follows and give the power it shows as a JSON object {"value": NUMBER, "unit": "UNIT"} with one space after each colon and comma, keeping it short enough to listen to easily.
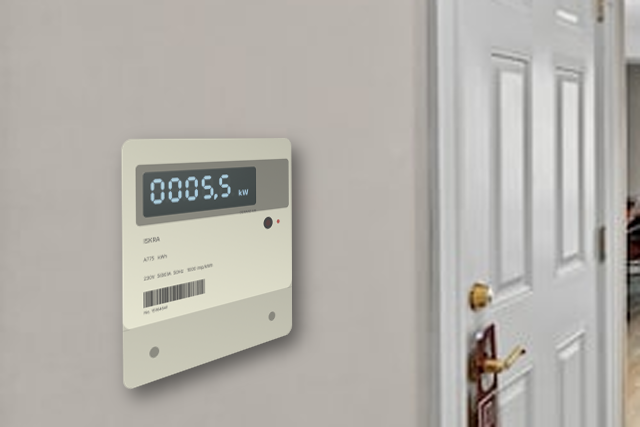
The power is {"value": 5.5, "unit": "kW"}
